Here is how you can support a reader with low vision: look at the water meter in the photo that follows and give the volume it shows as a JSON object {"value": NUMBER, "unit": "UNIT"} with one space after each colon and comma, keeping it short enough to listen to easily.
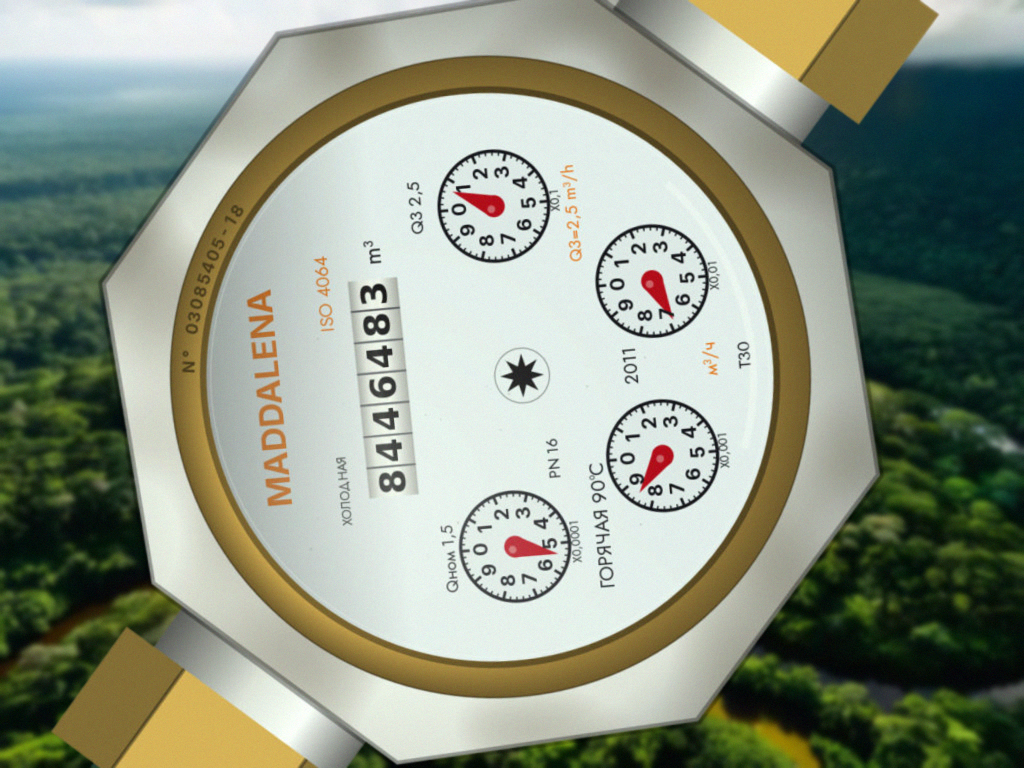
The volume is {"value": 8446483.0685, "unit": "m³"}
